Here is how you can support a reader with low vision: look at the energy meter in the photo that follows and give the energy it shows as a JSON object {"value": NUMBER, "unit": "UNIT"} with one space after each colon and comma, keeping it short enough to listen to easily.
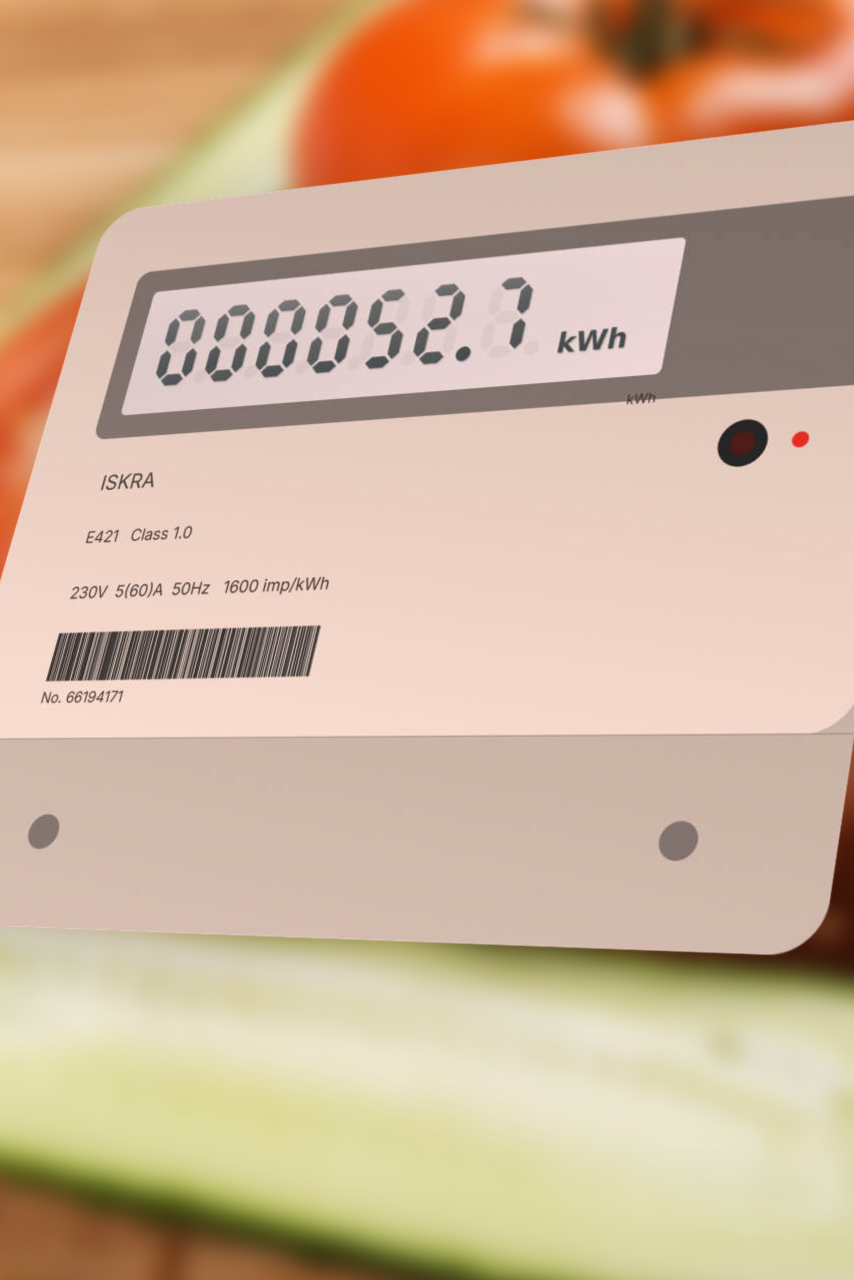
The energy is {"value": 52.7, "unit": "kWh"}
